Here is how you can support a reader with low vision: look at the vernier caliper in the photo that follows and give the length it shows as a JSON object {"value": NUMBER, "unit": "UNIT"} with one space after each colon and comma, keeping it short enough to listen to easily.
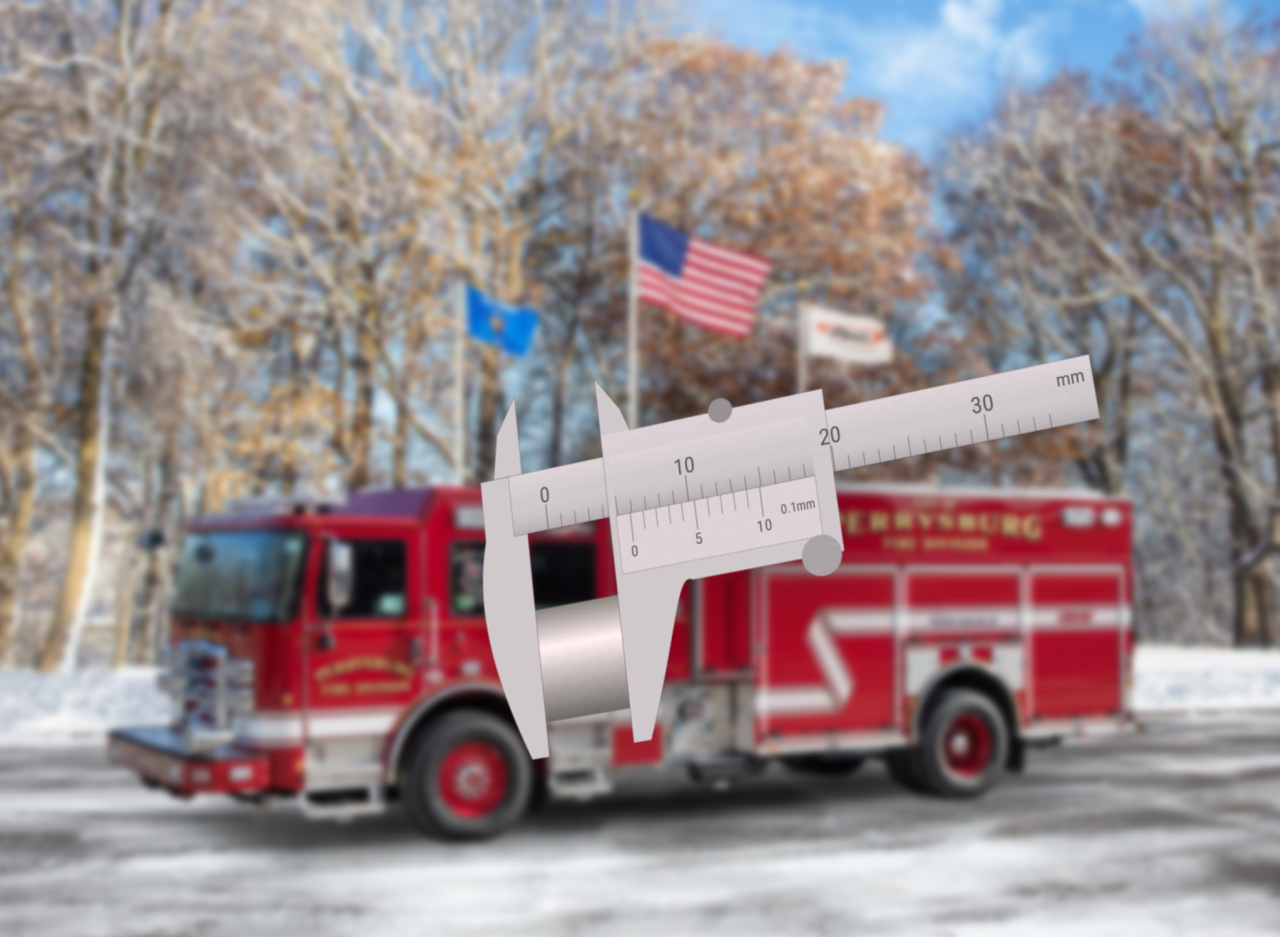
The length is {"value": 5.9, "unit": "mm"}
